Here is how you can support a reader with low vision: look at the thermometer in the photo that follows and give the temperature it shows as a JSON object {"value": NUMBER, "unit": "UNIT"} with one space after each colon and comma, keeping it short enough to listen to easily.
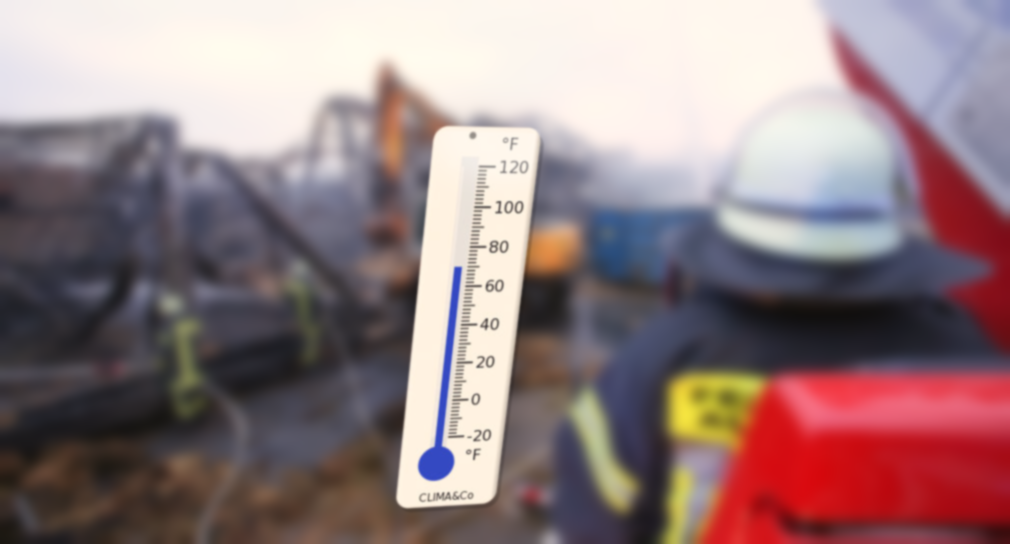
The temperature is {"value": 70, "unit": "°F"}
